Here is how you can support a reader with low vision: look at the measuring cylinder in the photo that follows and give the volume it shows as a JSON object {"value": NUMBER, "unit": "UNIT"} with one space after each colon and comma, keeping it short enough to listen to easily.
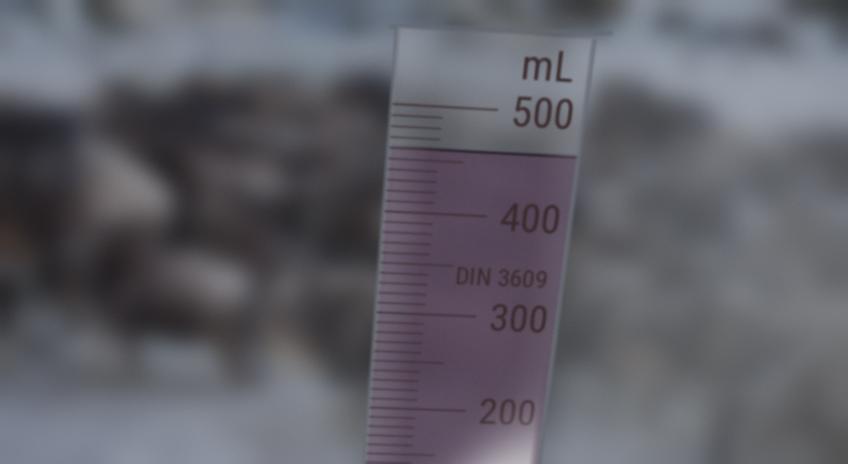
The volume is {"value": 460, "unit": "mL"}
